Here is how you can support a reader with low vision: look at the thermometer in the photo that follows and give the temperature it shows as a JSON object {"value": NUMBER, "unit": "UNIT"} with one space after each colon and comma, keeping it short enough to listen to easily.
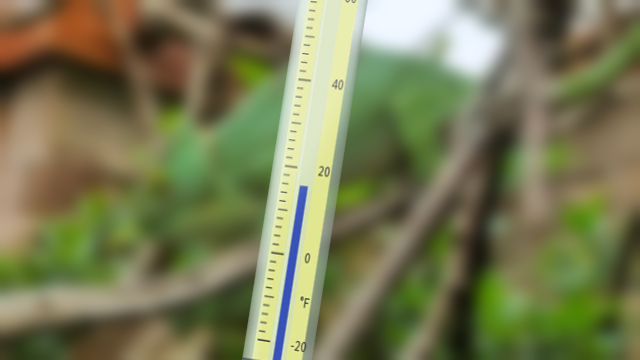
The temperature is {"value": 16, "unit": "°F"}
